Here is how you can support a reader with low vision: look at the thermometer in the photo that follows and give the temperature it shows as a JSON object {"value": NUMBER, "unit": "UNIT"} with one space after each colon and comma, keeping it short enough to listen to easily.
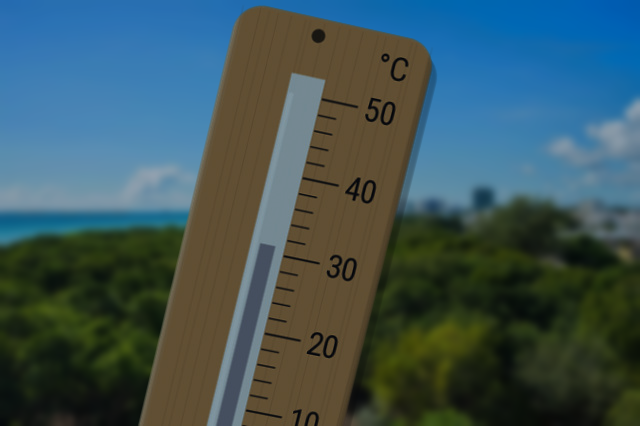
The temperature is {"value": 31, "unit": "°C"}
